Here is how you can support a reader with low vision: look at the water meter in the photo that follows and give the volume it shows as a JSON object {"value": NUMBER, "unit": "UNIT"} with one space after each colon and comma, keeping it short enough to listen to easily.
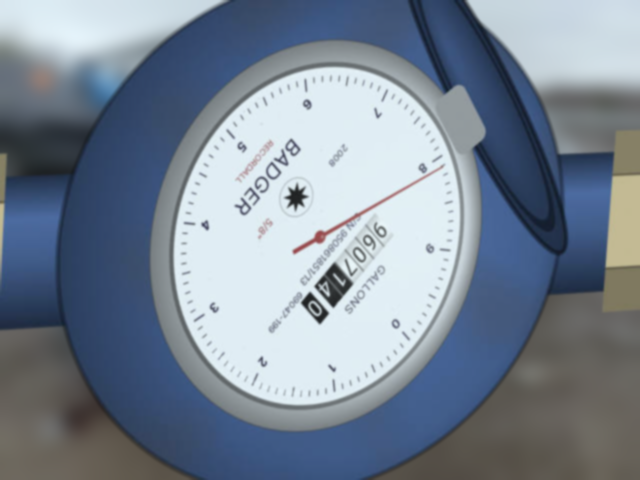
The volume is {"value": 9607138.1, "unit": "gal"}
